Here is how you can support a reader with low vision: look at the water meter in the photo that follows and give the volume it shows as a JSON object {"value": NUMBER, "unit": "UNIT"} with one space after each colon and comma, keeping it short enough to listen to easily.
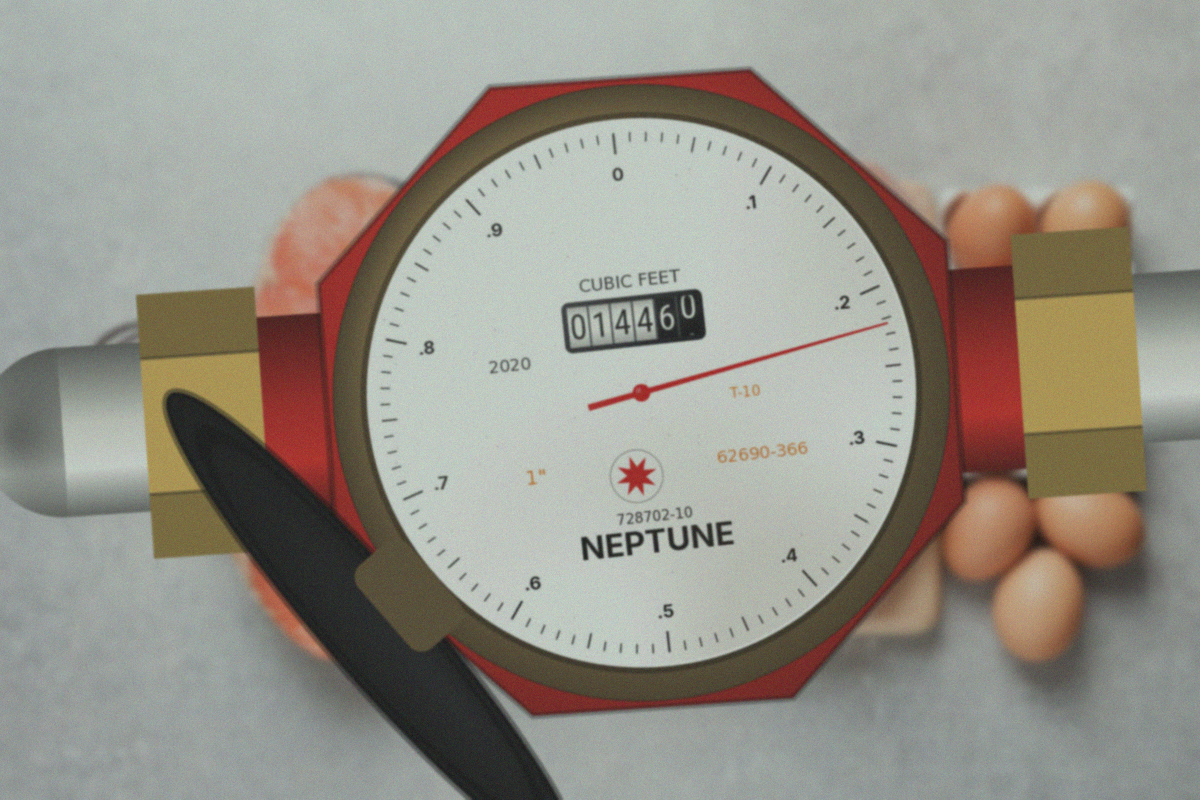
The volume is {"value": 14460.22, "unit": "ft³"}
